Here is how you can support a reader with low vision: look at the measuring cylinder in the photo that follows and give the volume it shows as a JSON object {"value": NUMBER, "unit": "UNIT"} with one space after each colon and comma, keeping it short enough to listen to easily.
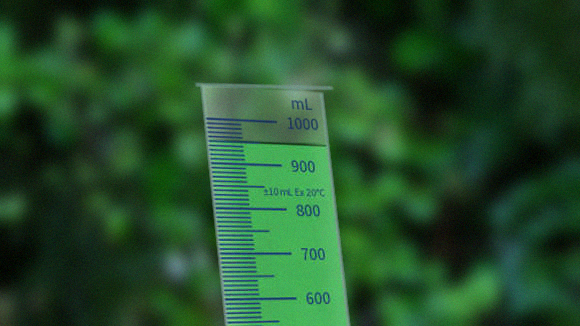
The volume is {"value": 950, "unit": "mL"}
